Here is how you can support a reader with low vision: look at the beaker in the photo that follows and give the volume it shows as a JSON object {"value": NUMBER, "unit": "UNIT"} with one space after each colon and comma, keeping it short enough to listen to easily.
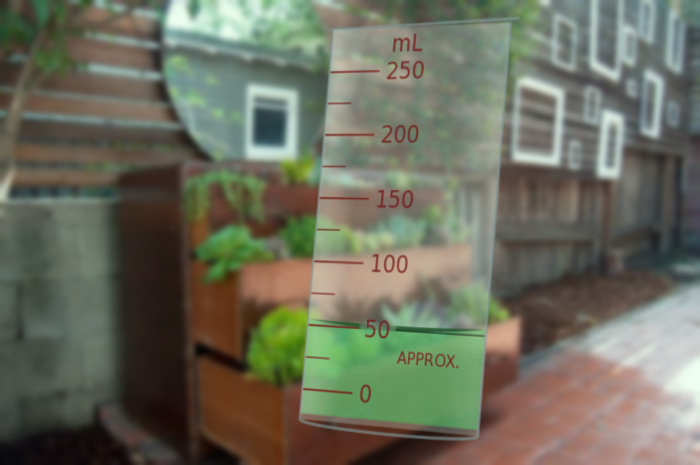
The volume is {"value": 50, "unit": "mL"}
